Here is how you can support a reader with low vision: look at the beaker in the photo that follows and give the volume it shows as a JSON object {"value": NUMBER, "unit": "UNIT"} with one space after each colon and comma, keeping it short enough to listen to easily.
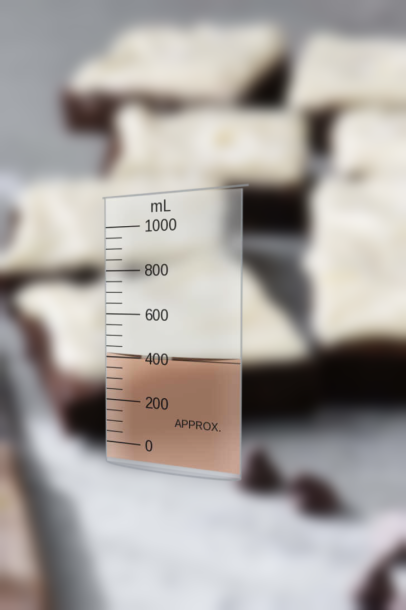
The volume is {"value": 400, "unit": "mL"}
